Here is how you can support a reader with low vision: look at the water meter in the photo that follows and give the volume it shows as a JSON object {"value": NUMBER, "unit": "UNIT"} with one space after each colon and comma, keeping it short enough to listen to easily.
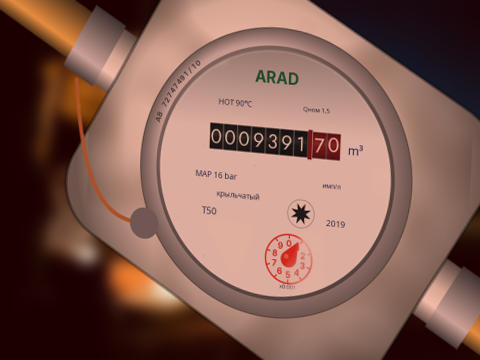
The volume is {"value": 9391.700, "unit": "m³"}
